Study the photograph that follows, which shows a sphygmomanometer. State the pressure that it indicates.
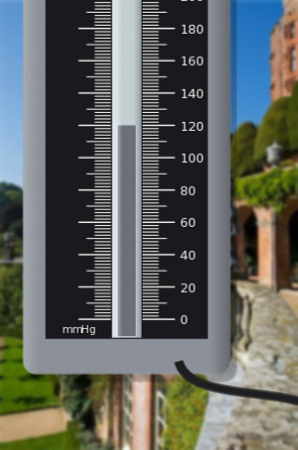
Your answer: 120 mmHg
